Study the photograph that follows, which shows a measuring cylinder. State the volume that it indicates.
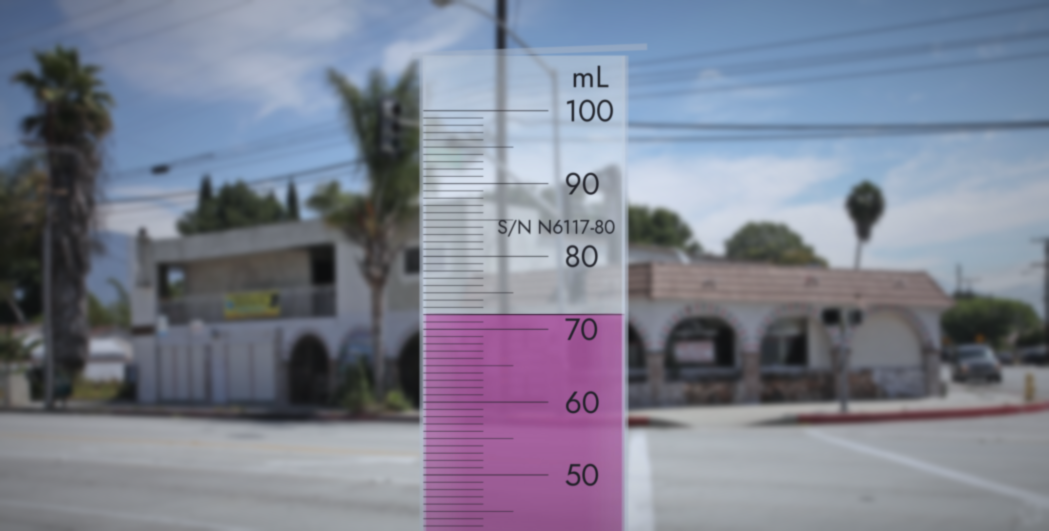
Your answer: 72 mL
